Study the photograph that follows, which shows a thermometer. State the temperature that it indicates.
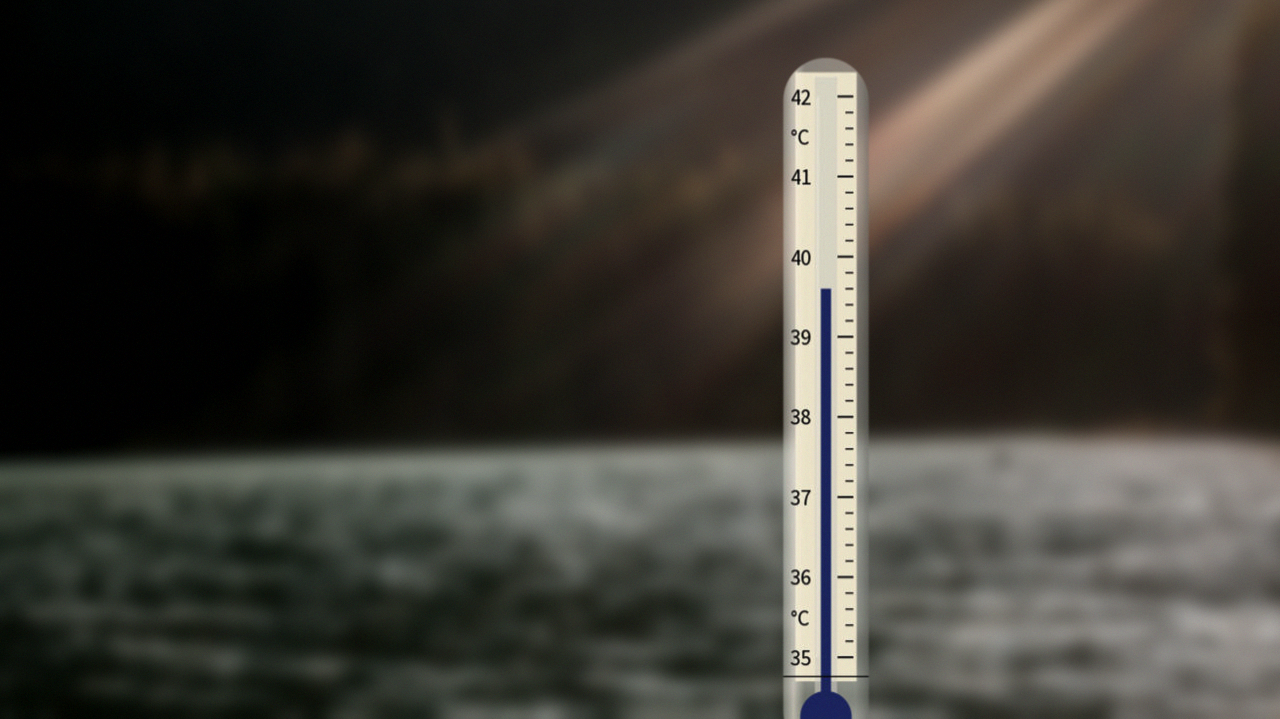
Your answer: 39.6 °C
